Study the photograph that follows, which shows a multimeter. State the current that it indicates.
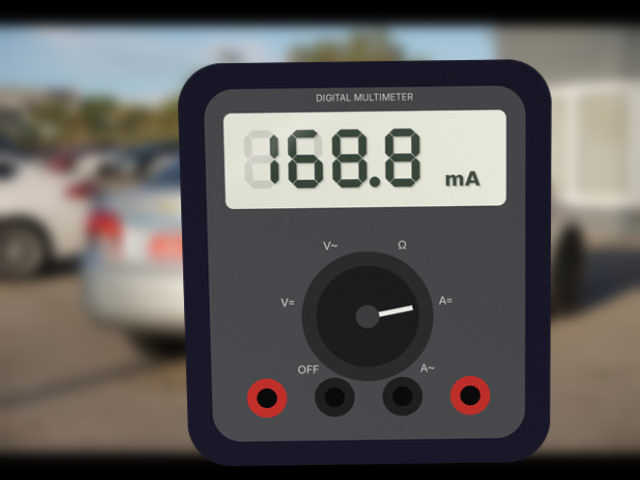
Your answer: 168.8 mA
